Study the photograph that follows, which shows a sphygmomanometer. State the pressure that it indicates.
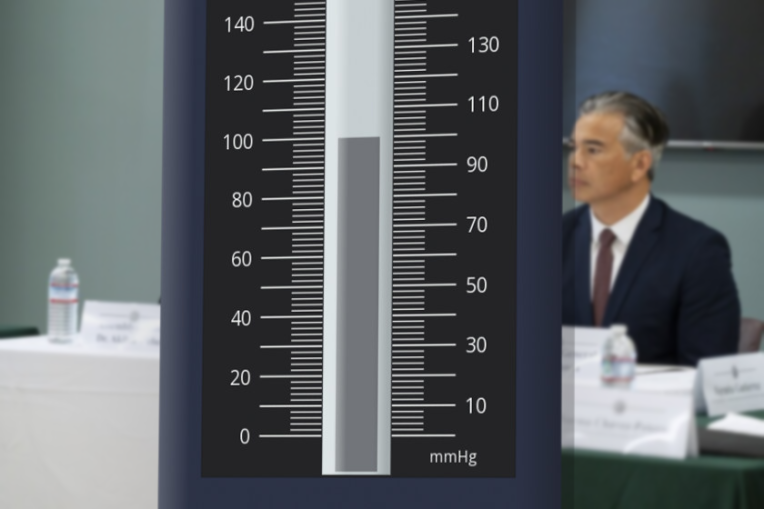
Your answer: 100 mmHg
